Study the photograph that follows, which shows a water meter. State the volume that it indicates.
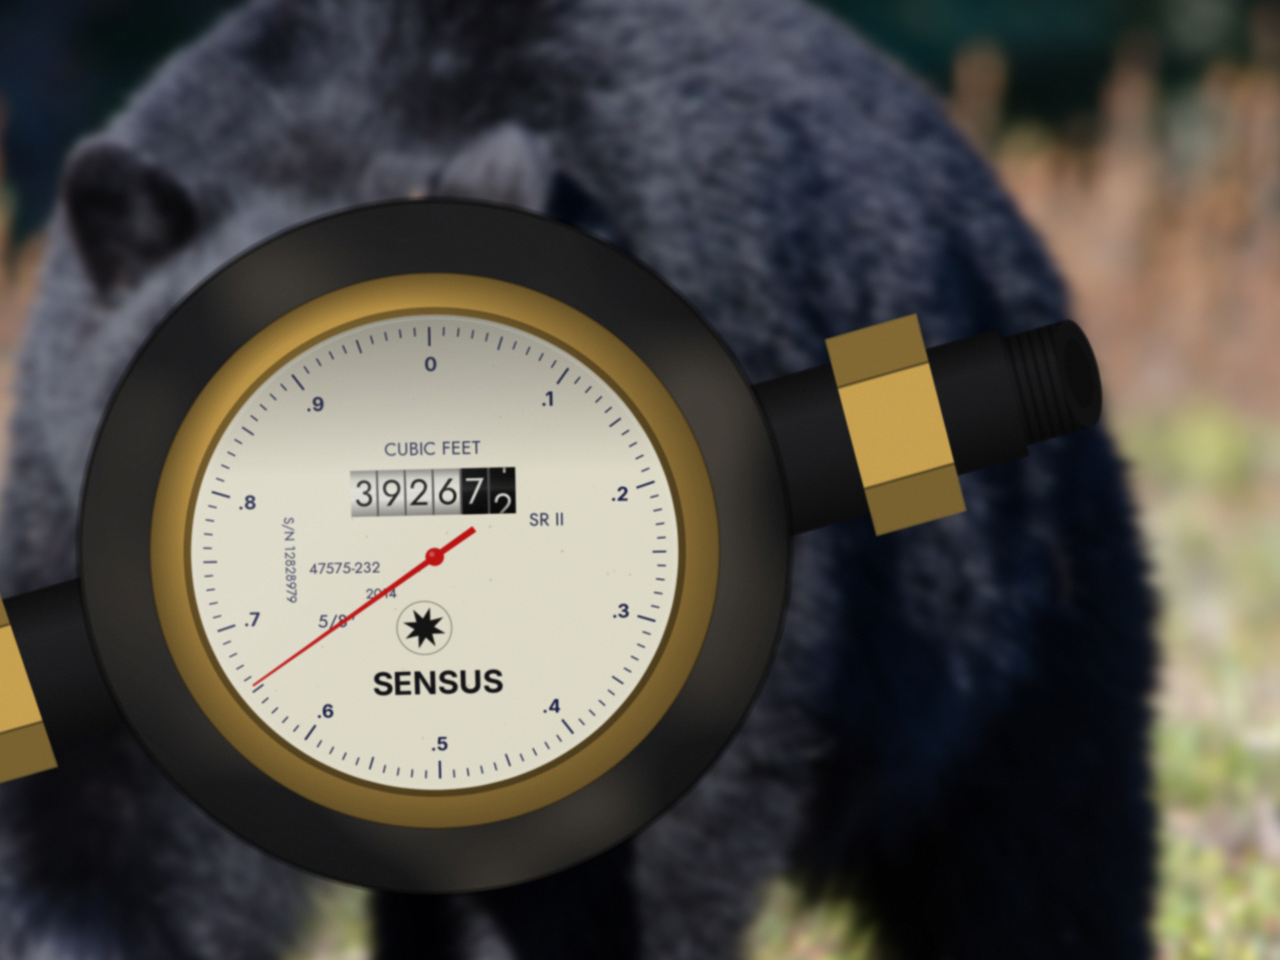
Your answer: 392671.65 ft³
